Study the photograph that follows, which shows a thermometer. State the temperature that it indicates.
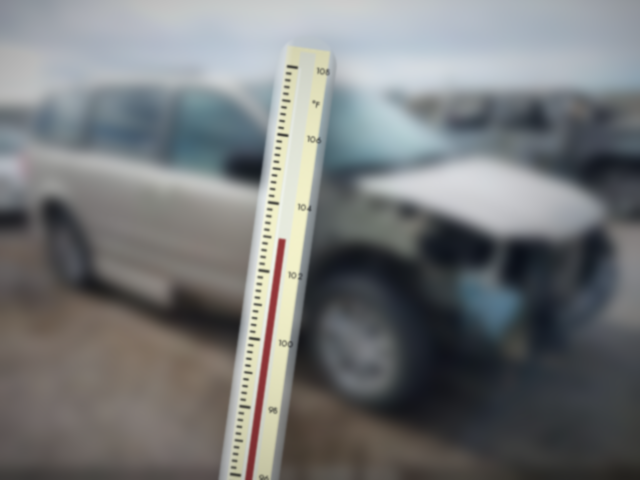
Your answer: 103 °F
